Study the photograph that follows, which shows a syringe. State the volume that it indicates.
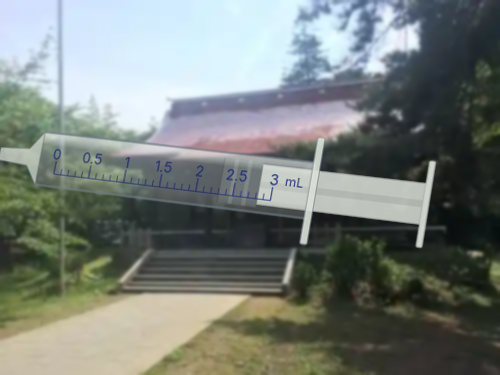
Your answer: 2.3 mL
